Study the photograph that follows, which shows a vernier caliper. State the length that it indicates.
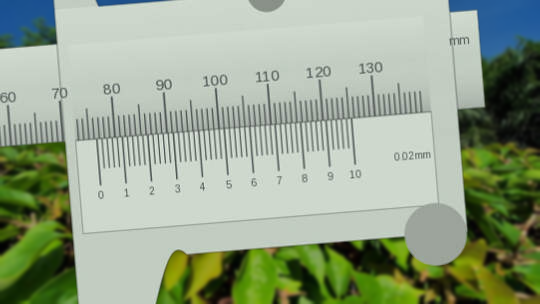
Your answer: 76.5 mm
